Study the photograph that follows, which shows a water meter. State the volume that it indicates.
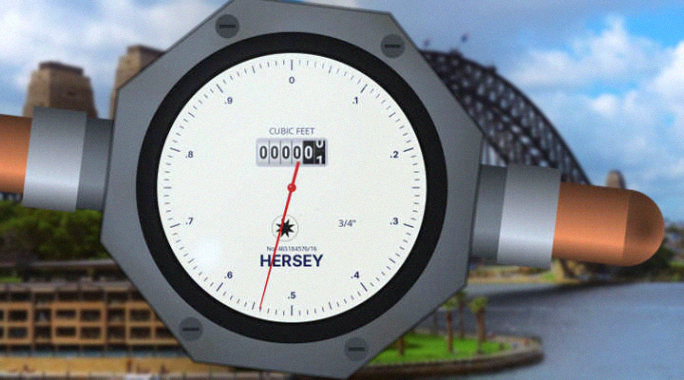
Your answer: 0.54 ft³
